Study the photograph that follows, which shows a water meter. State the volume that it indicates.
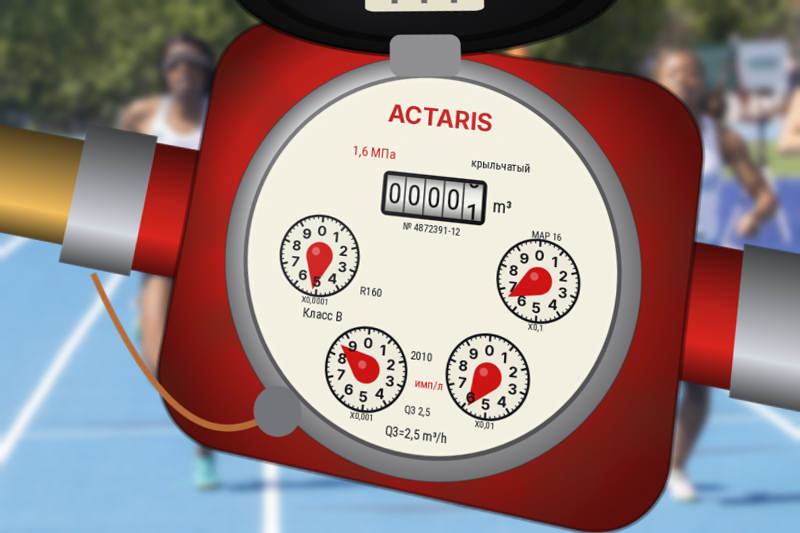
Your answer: 0.6585 m³
